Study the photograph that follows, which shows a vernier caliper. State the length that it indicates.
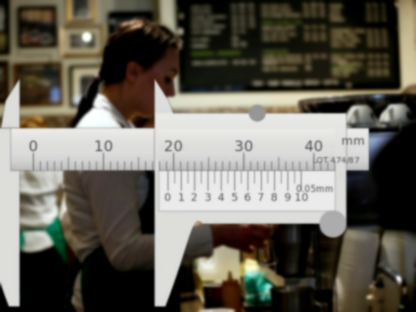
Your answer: 19.2 mm
